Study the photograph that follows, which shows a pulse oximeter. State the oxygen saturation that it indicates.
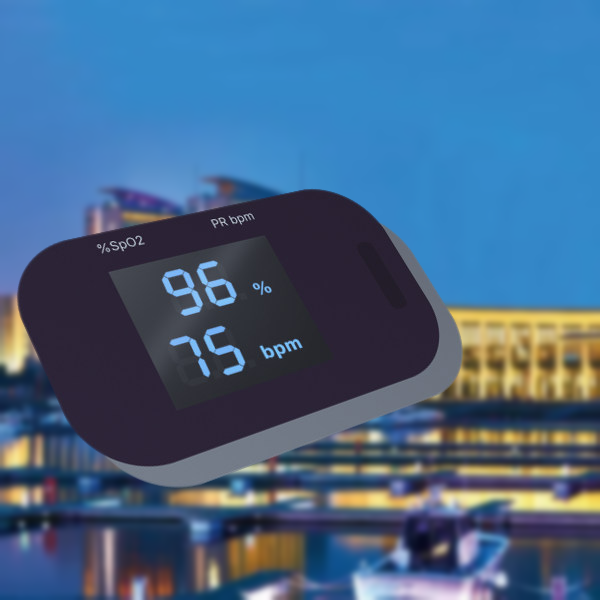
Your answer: 96 %
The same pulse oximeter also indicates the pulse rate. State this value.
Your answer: 75 bpm
